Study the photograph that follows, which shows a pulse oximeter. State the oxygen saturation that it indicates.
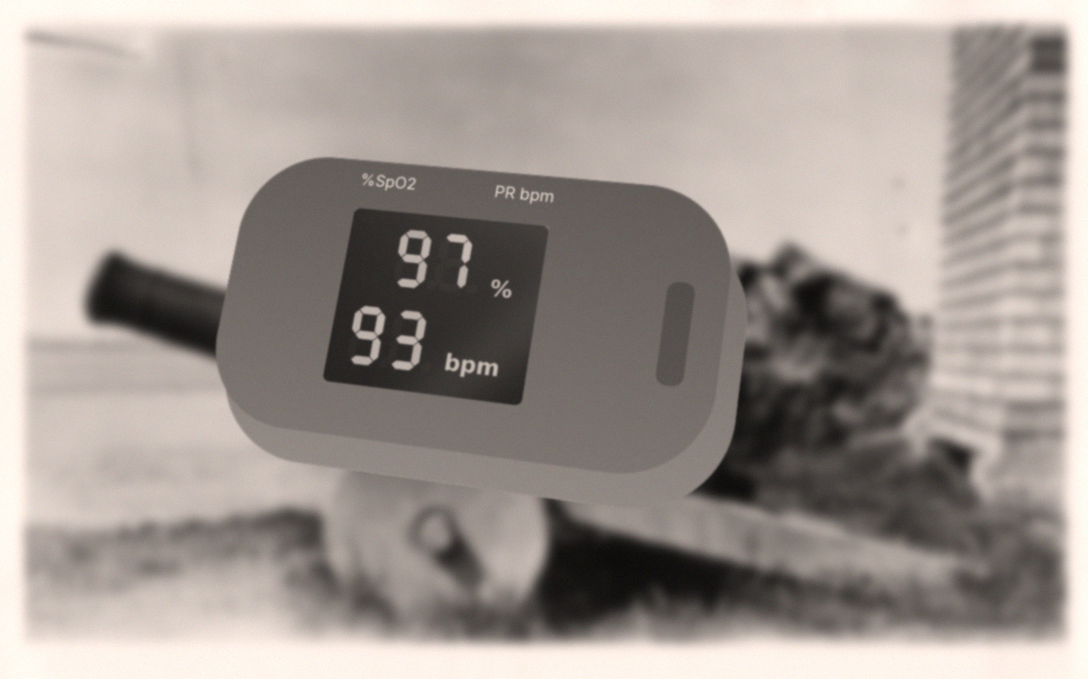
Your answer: 97 %
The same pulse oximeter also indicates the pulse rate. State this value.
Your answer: 93 bpm
